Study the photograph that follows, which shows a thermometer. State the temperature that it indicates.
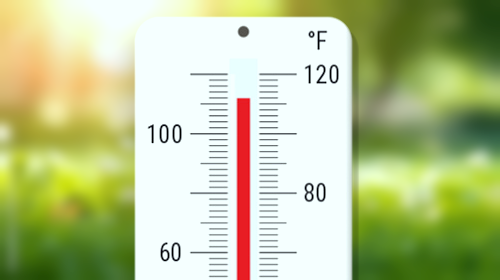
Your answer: 112 °F
